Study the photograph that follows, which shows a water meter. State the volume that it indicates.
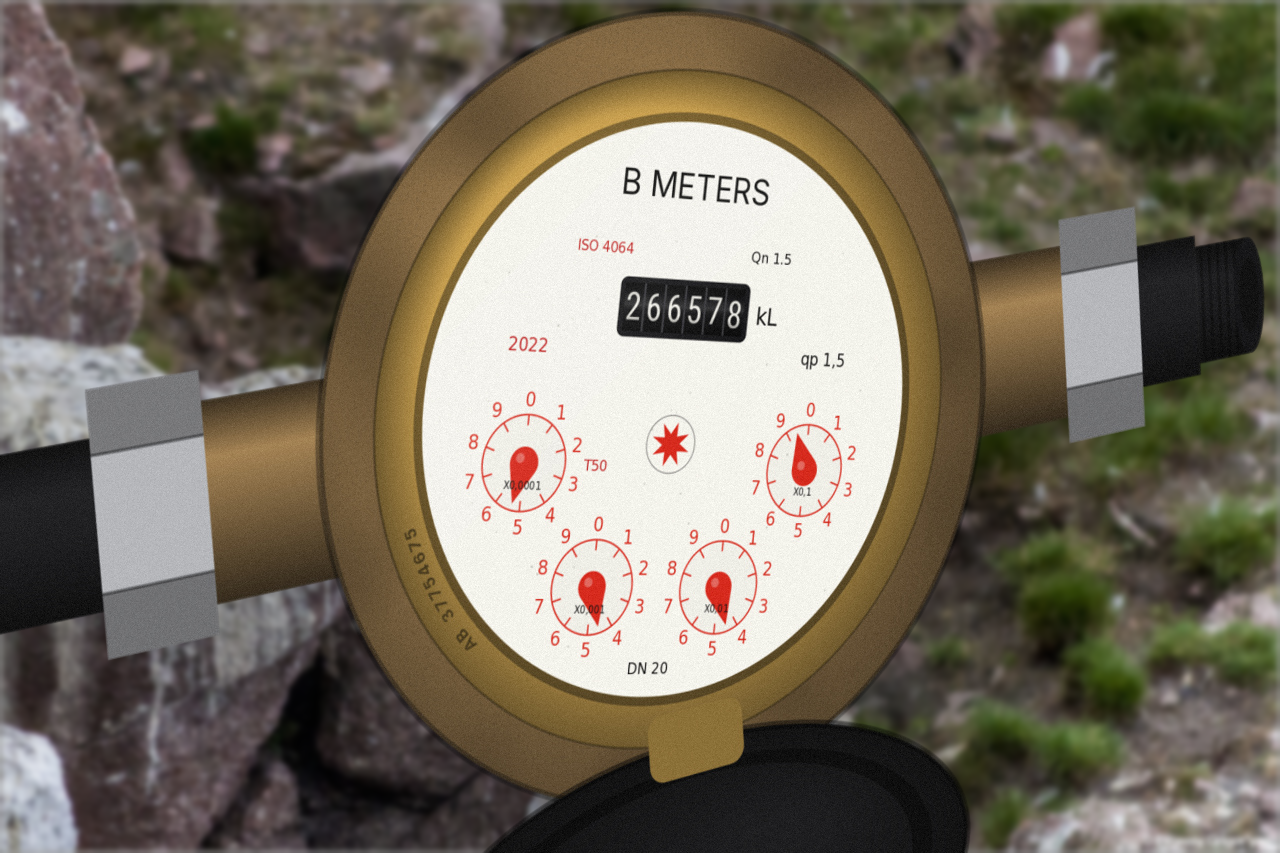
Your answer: 266577.9445 kL
